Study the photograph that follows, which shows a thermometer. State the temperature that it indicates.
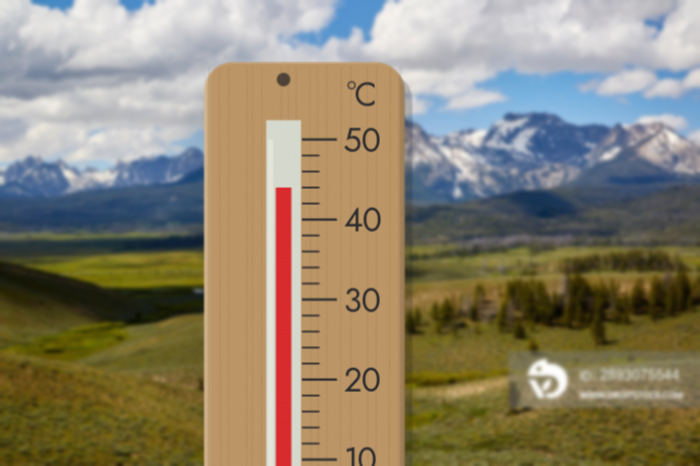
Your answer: 44 °C
